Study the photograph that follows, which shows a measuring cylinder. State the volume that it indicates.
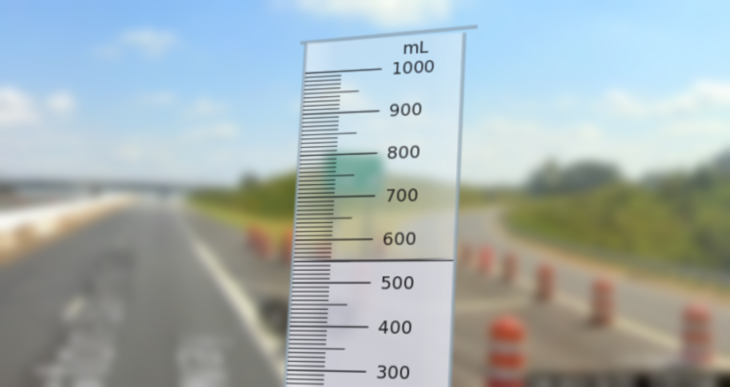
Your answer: 550 mL
